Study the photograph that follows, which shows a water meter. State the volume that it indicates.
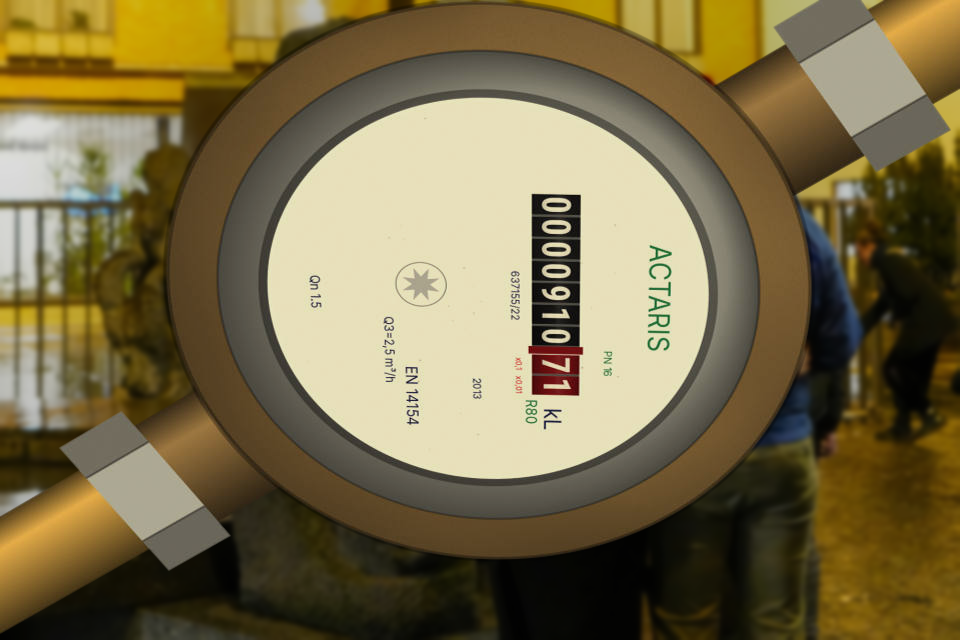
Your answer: 910.71 kL
